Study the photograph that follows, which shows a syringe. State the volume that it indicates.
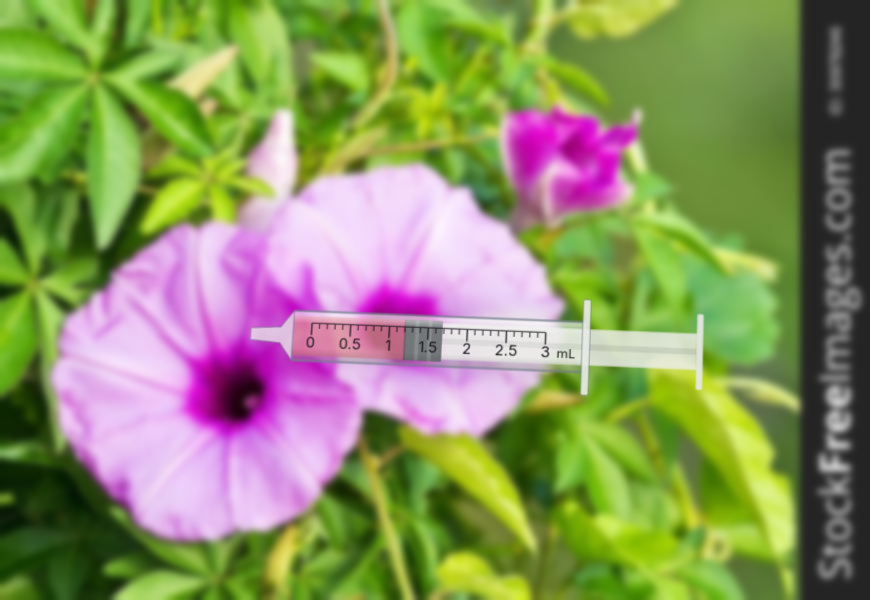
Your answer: 1.2 mL
